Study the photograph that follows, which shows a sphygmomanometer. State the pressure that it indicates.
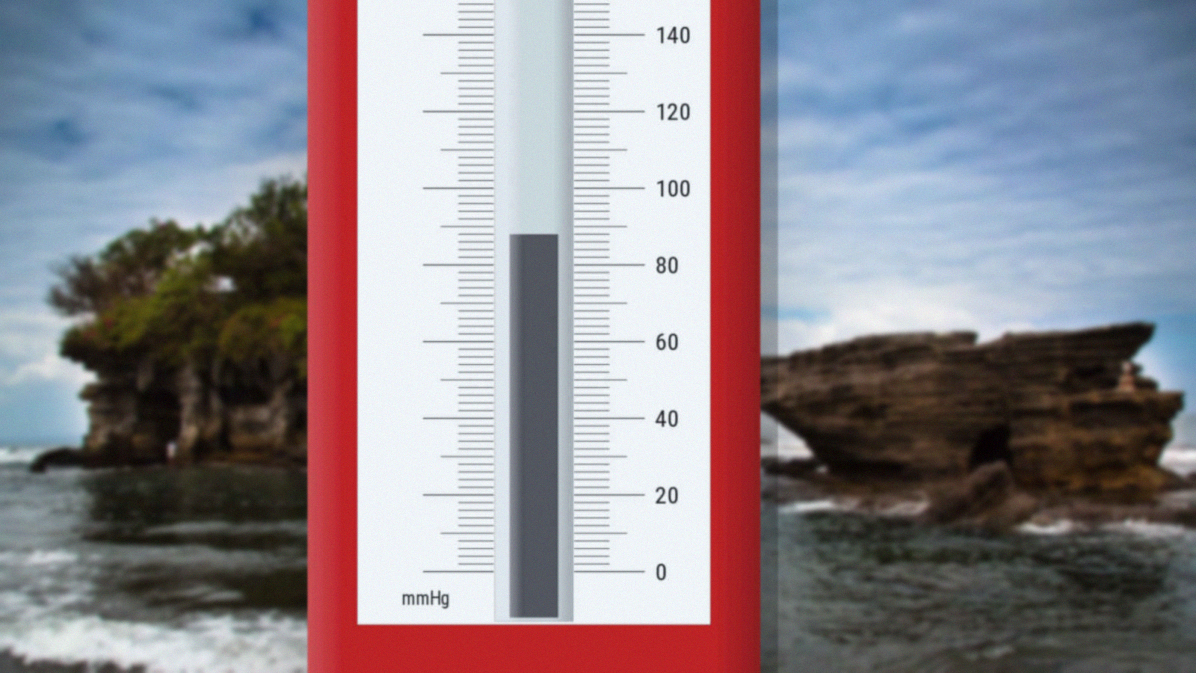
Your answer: 88 mmHg
